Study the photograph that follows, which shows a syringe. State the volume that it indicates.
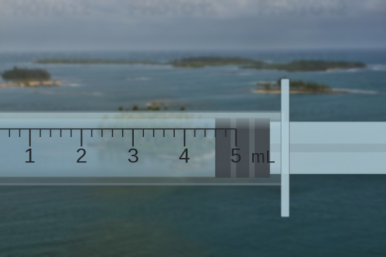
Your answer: 4.6 mL
